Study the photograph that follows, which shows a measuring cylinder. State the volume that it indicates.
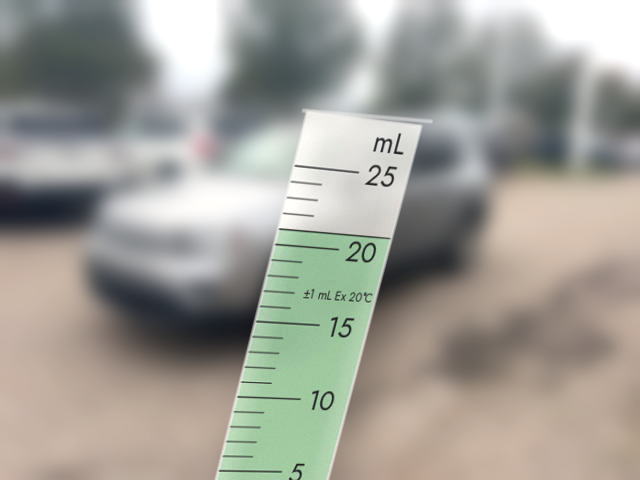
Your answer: 21 mL
